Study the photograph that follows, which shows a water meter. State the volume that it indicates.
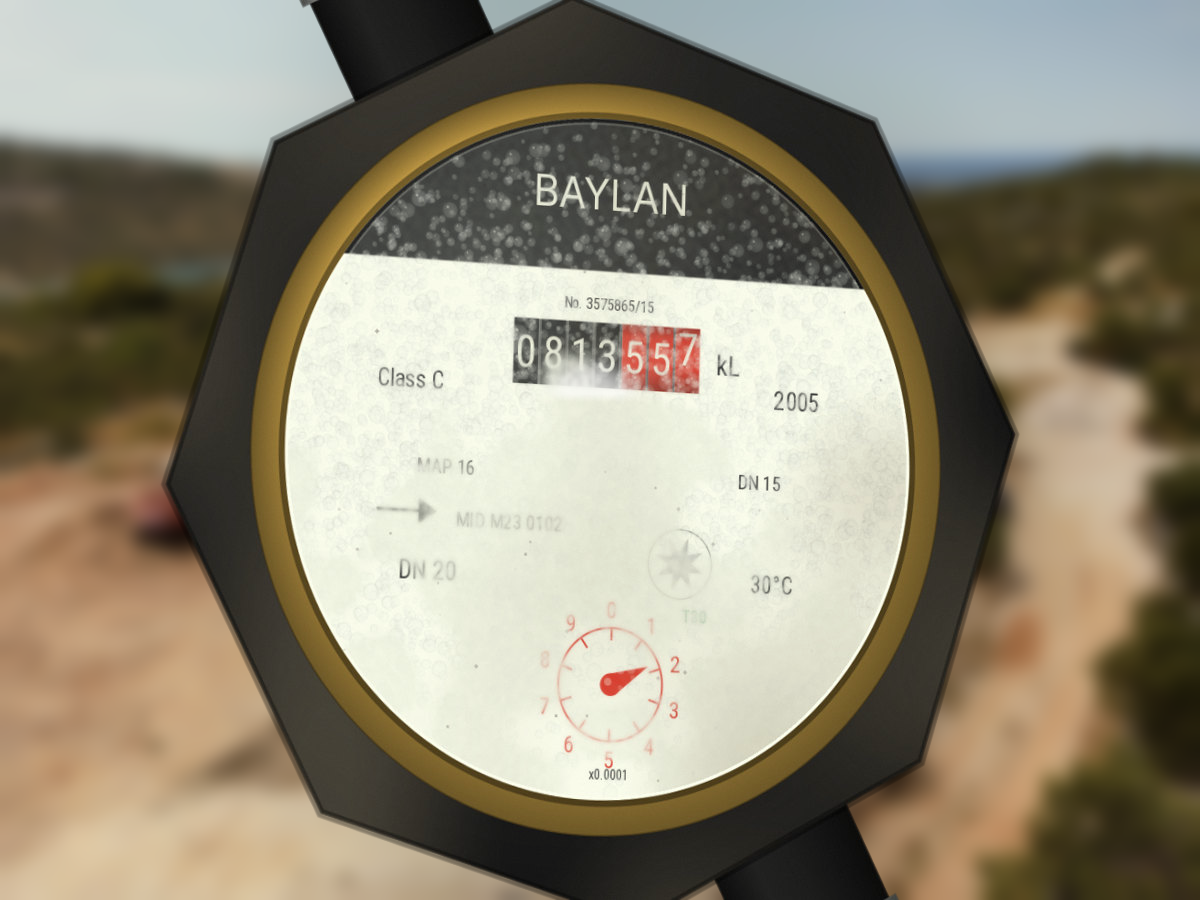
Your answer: 813.5571 kL
